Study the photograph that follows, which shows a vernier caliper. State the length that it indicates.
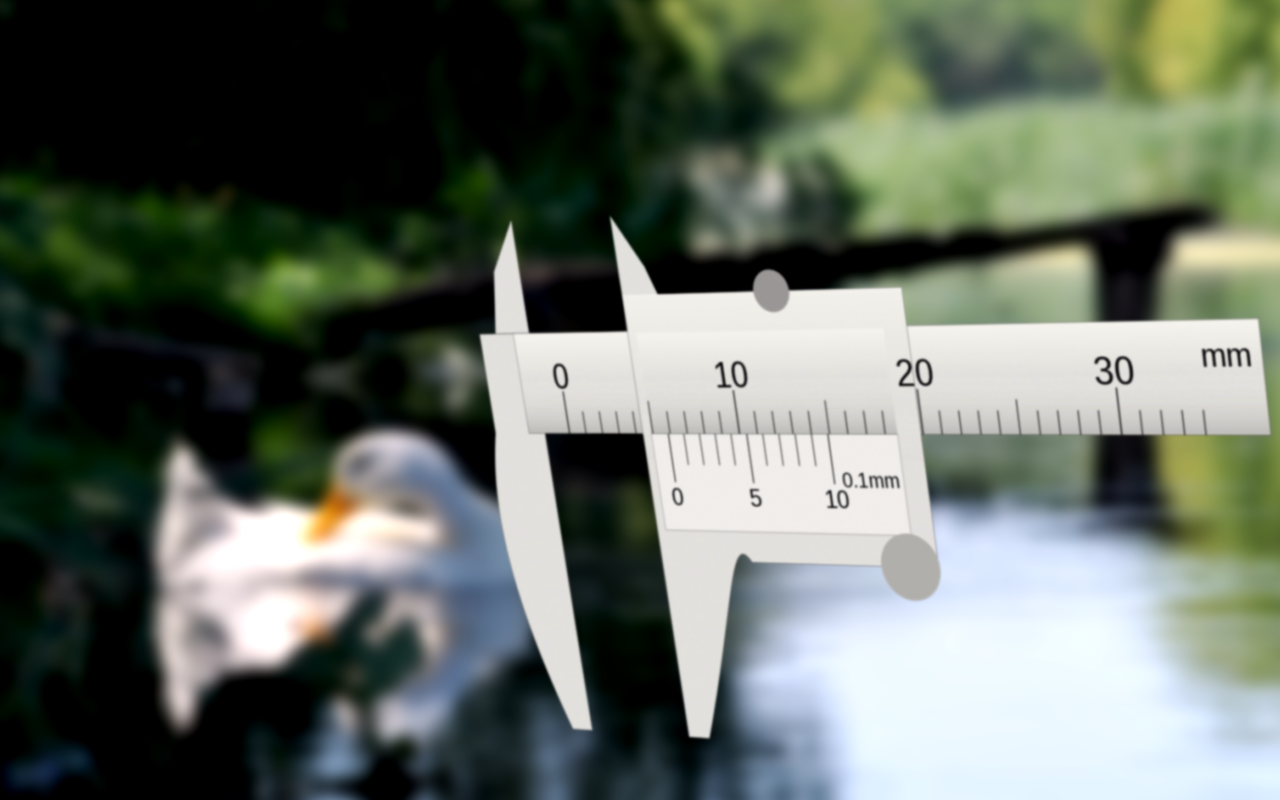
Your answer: 5.9 mm
